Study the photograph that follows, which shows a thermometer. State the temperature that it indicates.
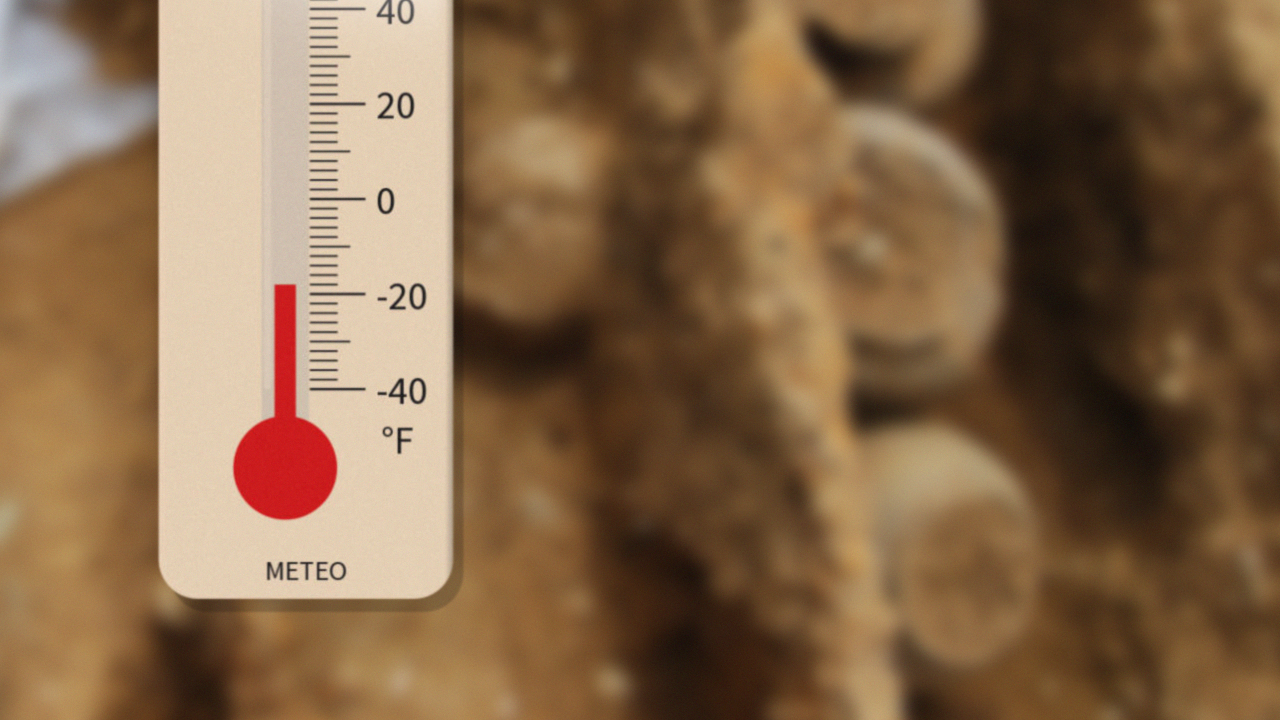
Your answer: -18 °F
